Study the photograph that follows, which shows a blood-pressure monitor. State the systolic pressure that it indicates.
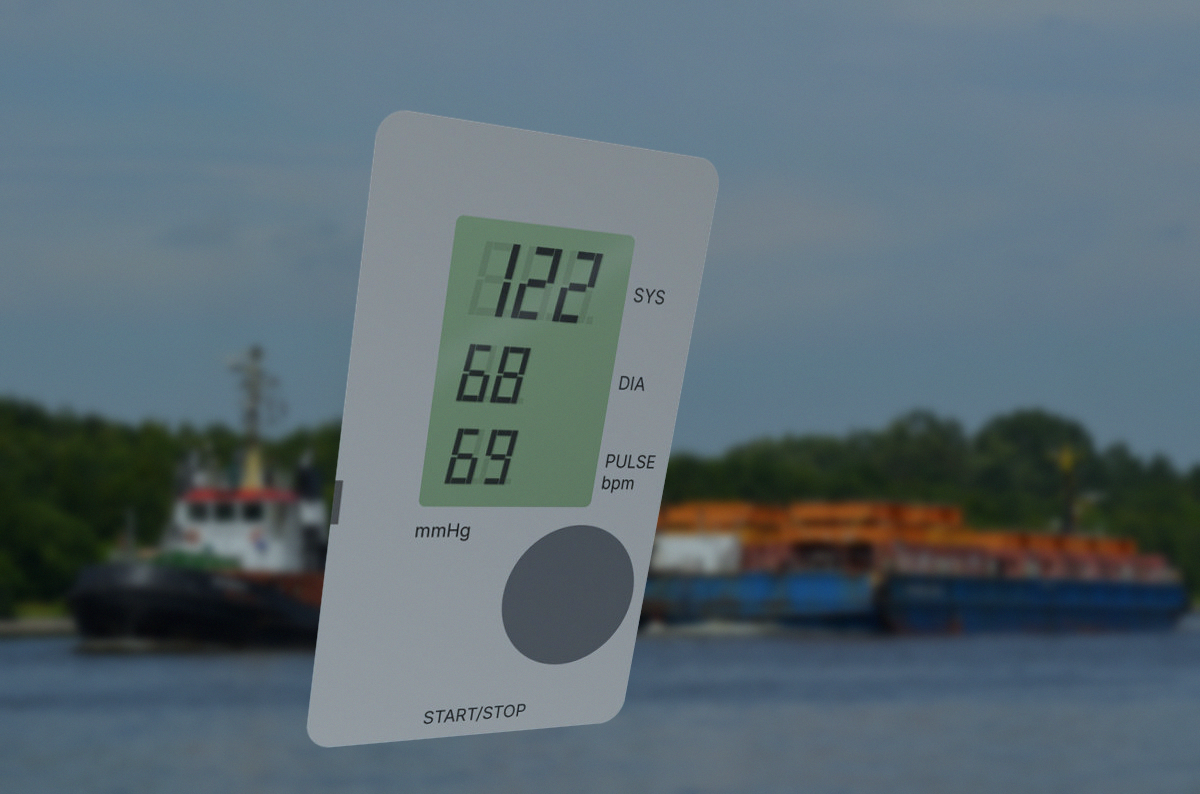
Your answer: 122 mmHg
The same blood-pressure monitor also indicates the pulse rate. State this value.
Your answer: 69 bpm
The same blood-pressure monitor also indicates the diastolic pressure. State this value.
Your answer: 68 mmHg
